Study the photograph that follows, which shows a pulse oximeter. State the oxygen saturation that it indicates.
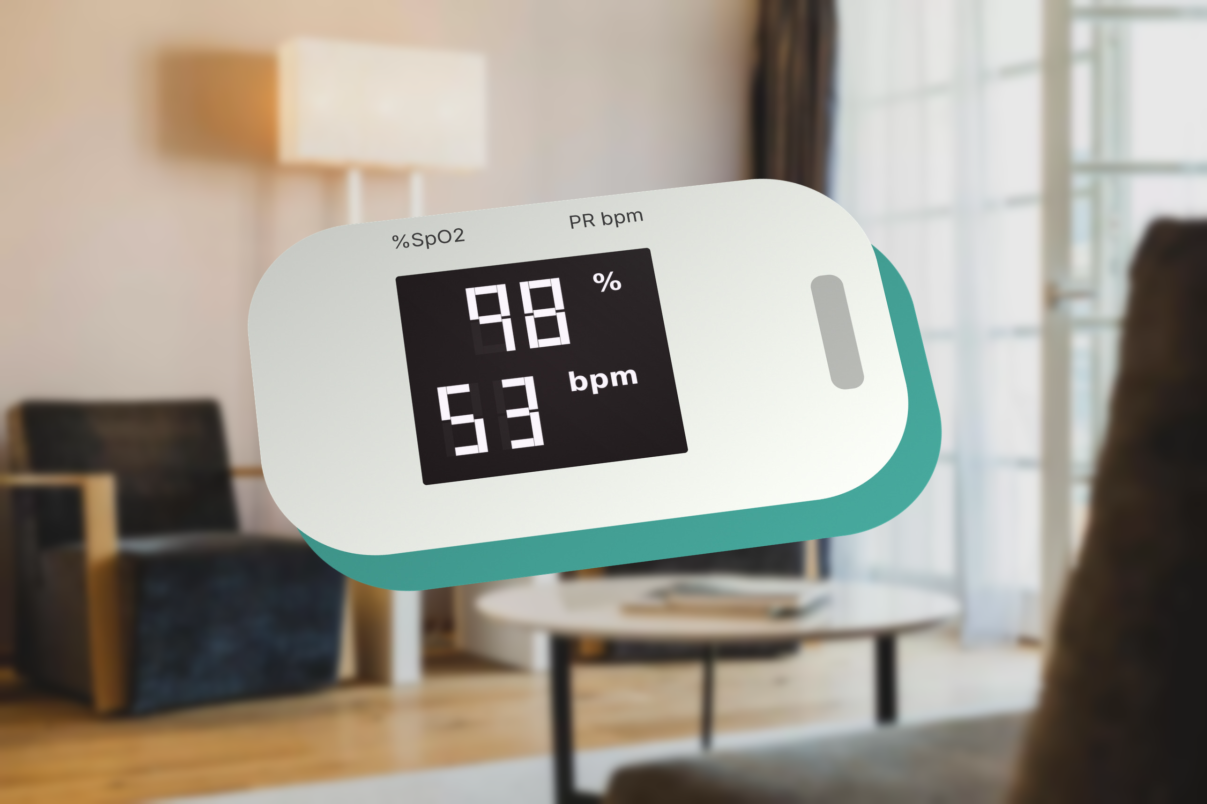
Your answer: 98 %
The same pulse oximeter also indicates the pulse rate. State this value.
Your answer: 53 bpm
